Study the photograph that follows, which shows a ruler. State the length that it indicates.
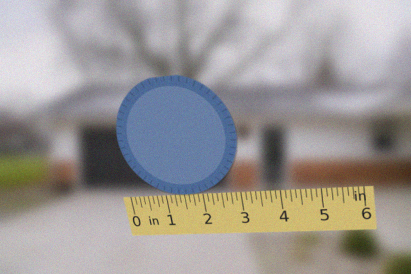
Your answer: 3.125 in
